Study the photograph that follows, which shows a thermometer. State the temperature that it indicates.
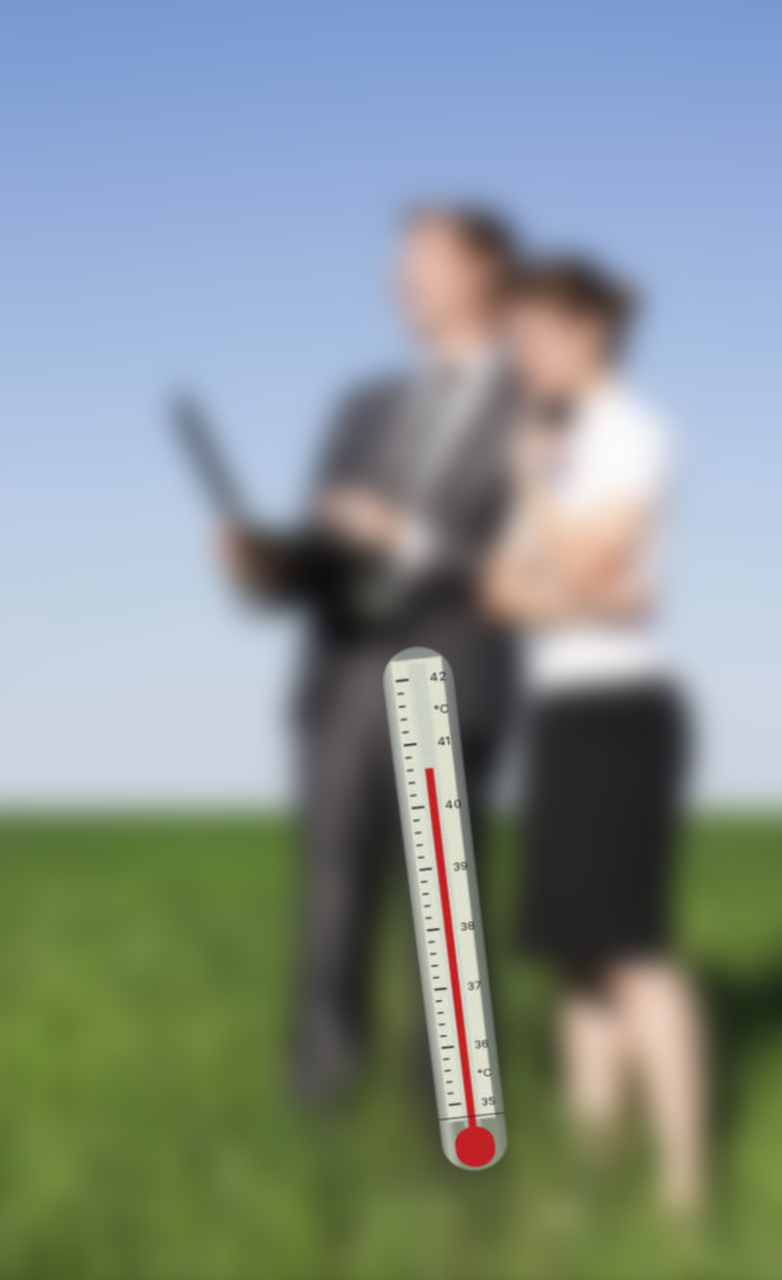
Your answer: 40.6 °C
